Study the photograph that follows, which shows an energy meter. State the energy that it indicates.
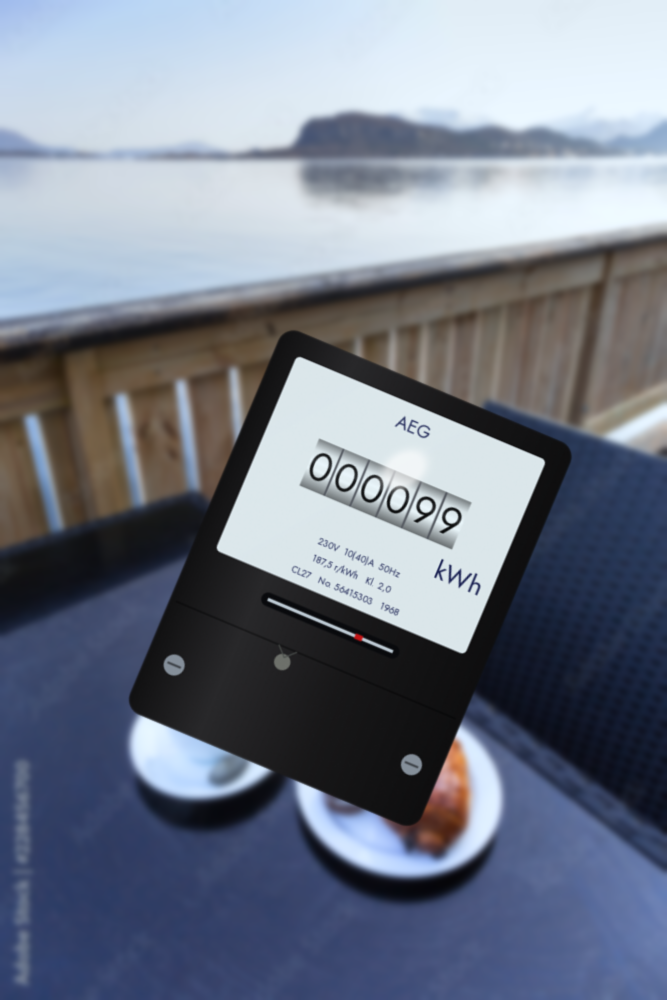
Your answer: 99 kWh
